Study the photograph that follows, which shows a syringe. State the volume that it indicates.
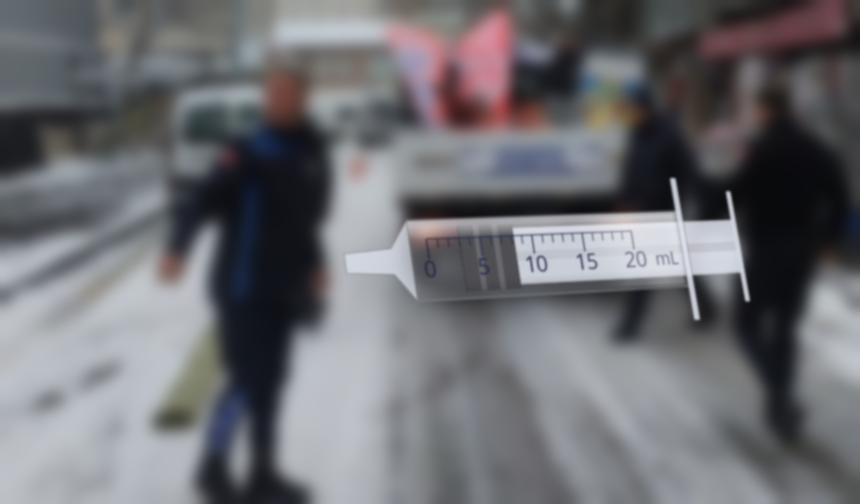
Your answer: 3 mL
